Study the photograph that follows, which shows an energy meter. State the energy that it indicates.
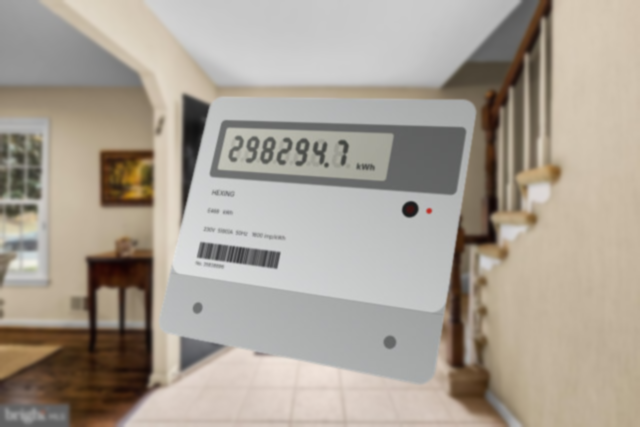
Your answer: 298294.7 kWh
